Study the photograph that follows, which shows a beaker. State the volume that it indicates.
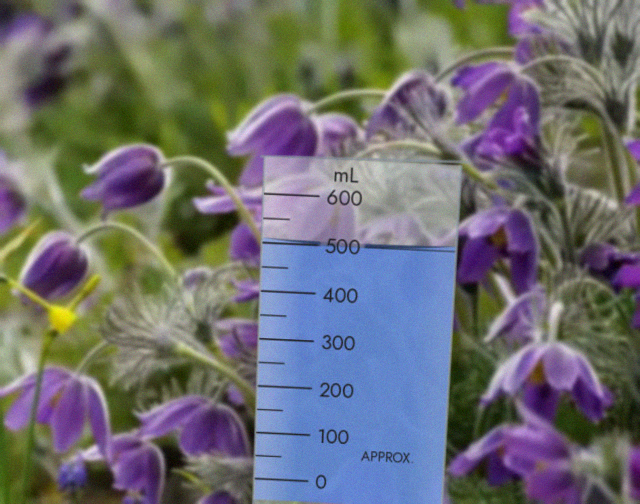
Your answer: 500 mL
